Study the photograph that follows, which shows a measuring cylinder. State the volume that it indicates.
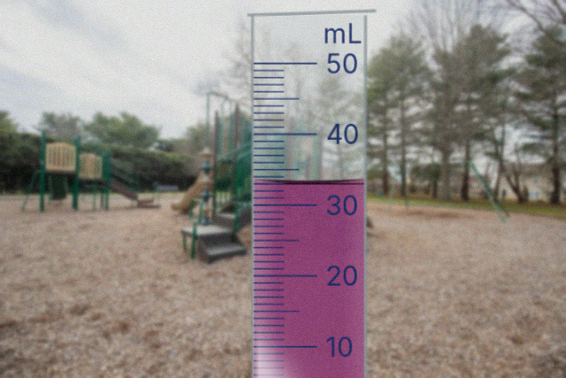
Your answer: 33 mL
